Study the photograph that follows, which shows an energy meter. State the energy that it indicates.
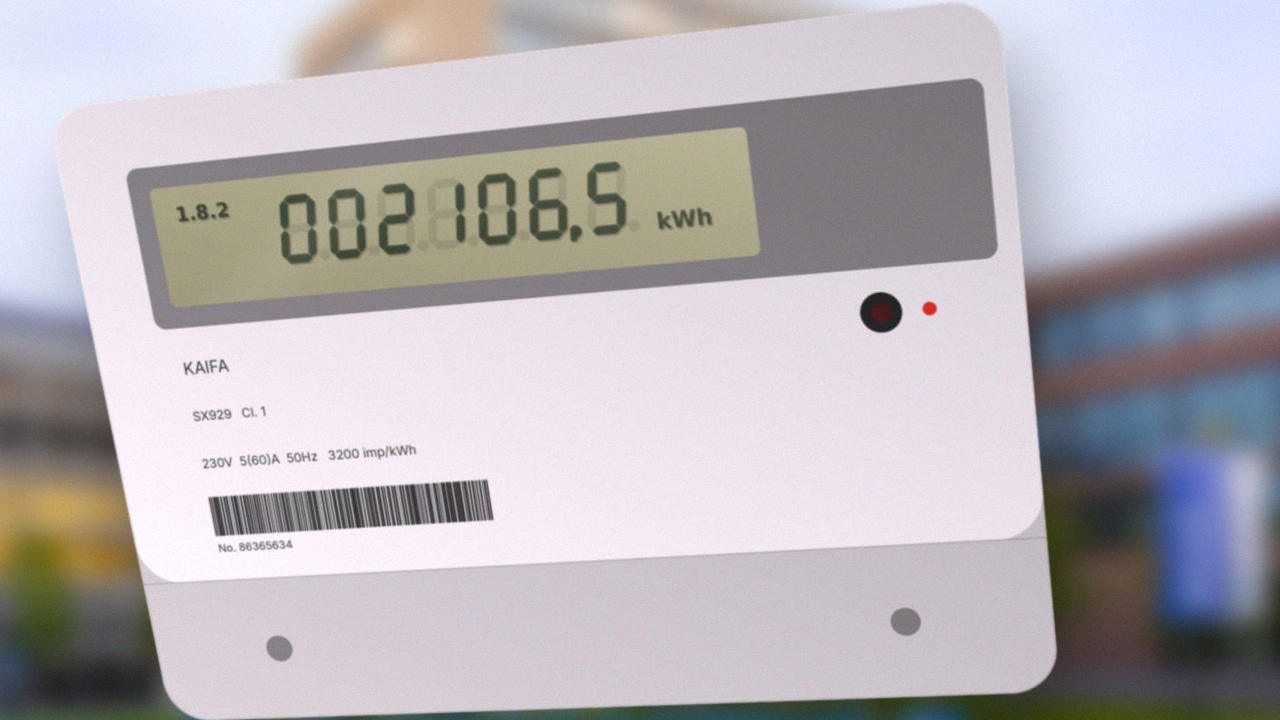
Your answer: 2106.5 kWh
